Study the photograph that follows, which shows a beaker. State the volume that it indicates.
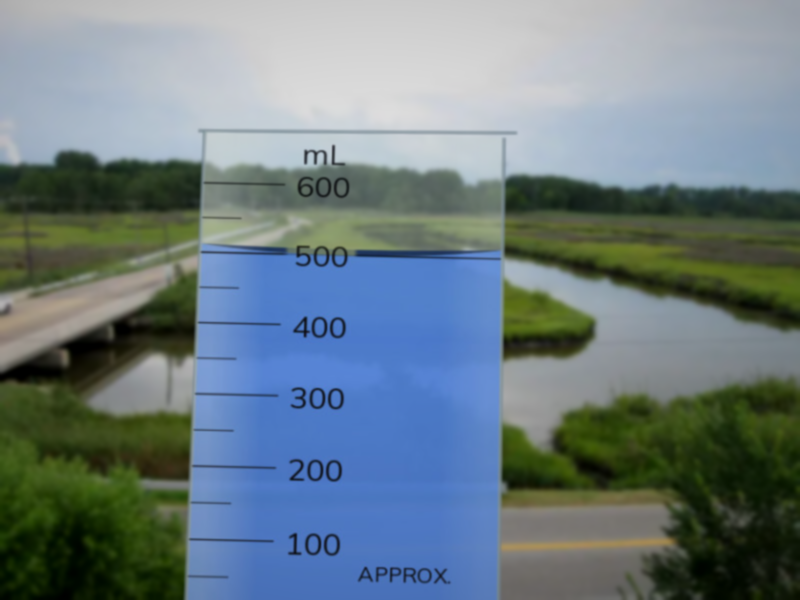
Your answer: 500 mL
